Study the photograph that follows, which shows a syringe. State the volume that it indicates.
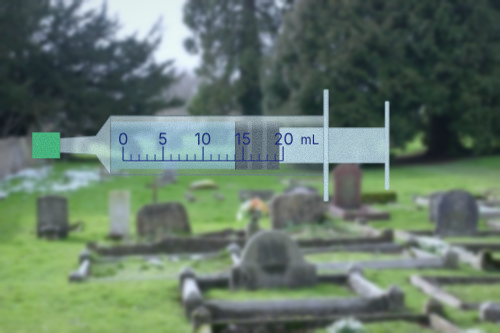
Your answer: 14 mL
